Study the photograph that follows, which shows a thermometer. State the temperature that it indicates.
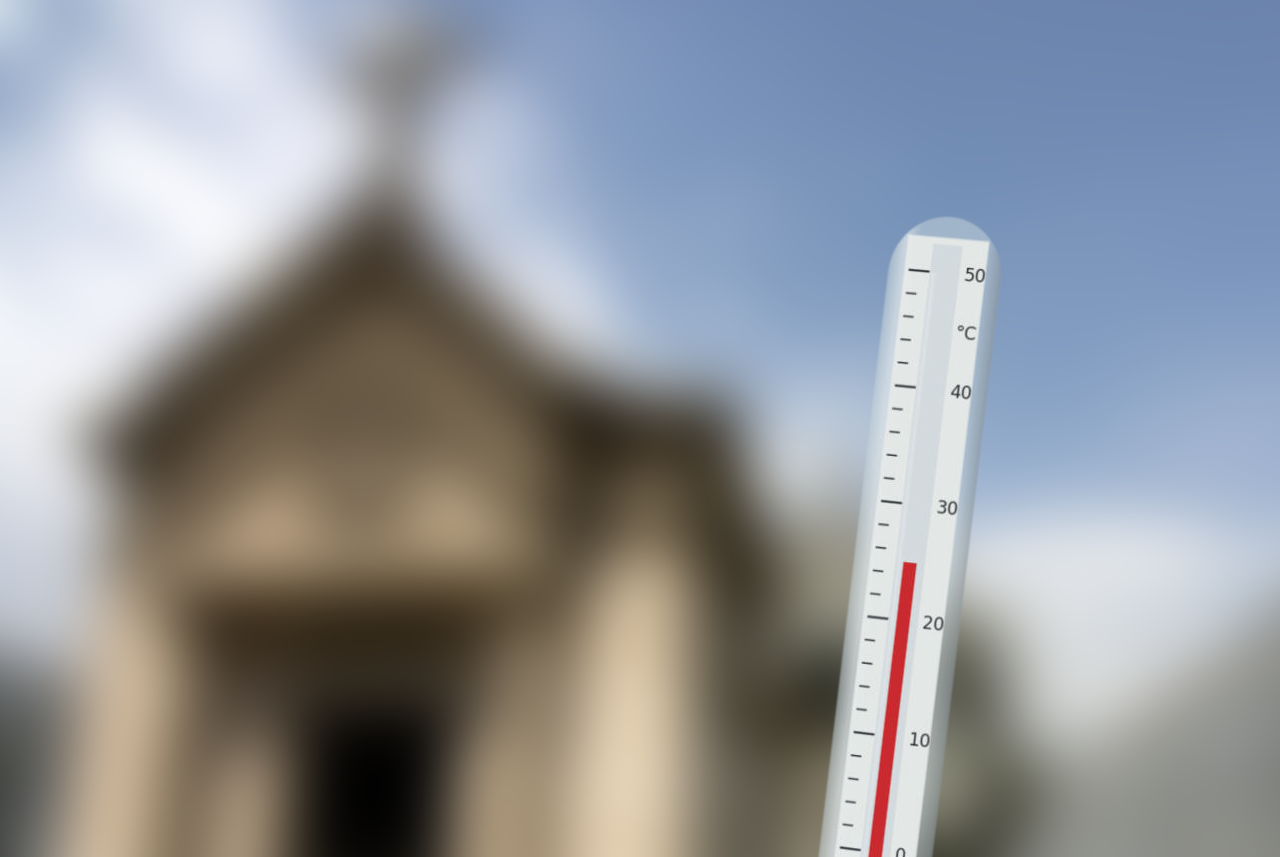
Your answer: 25 °C
